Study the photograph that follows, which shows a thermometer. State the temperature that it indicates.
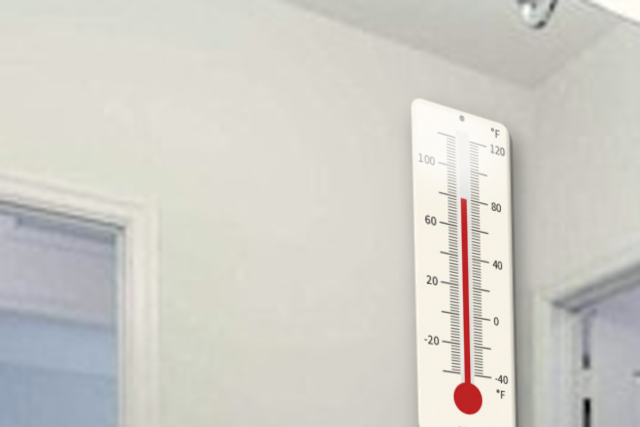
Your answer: 80 °F
